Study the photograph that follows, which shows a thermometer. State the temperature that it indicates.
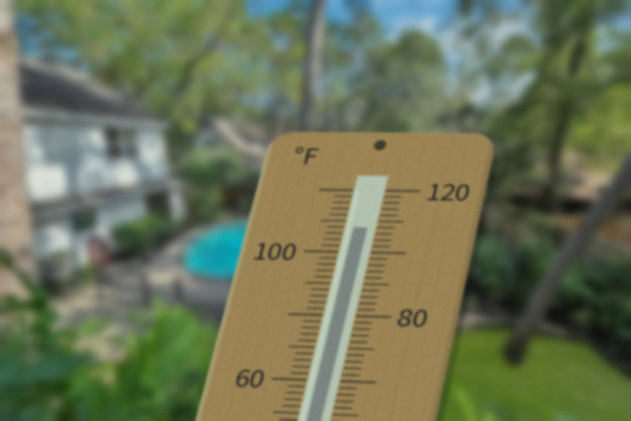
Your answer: 108 °F
